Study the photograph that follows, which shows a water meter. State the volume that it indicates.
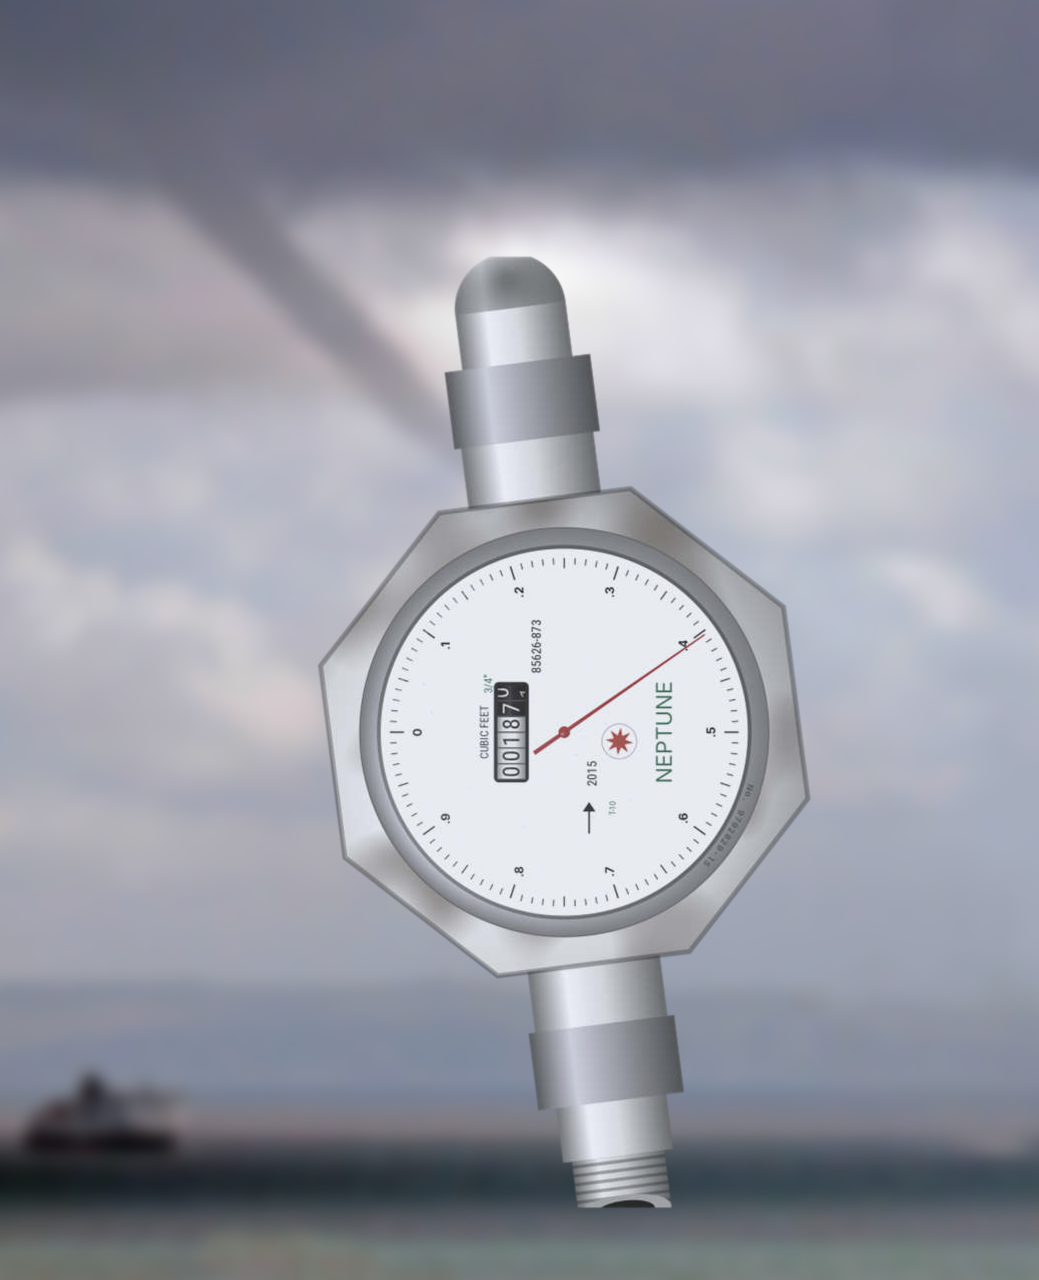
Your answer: 1870.40 ft³
